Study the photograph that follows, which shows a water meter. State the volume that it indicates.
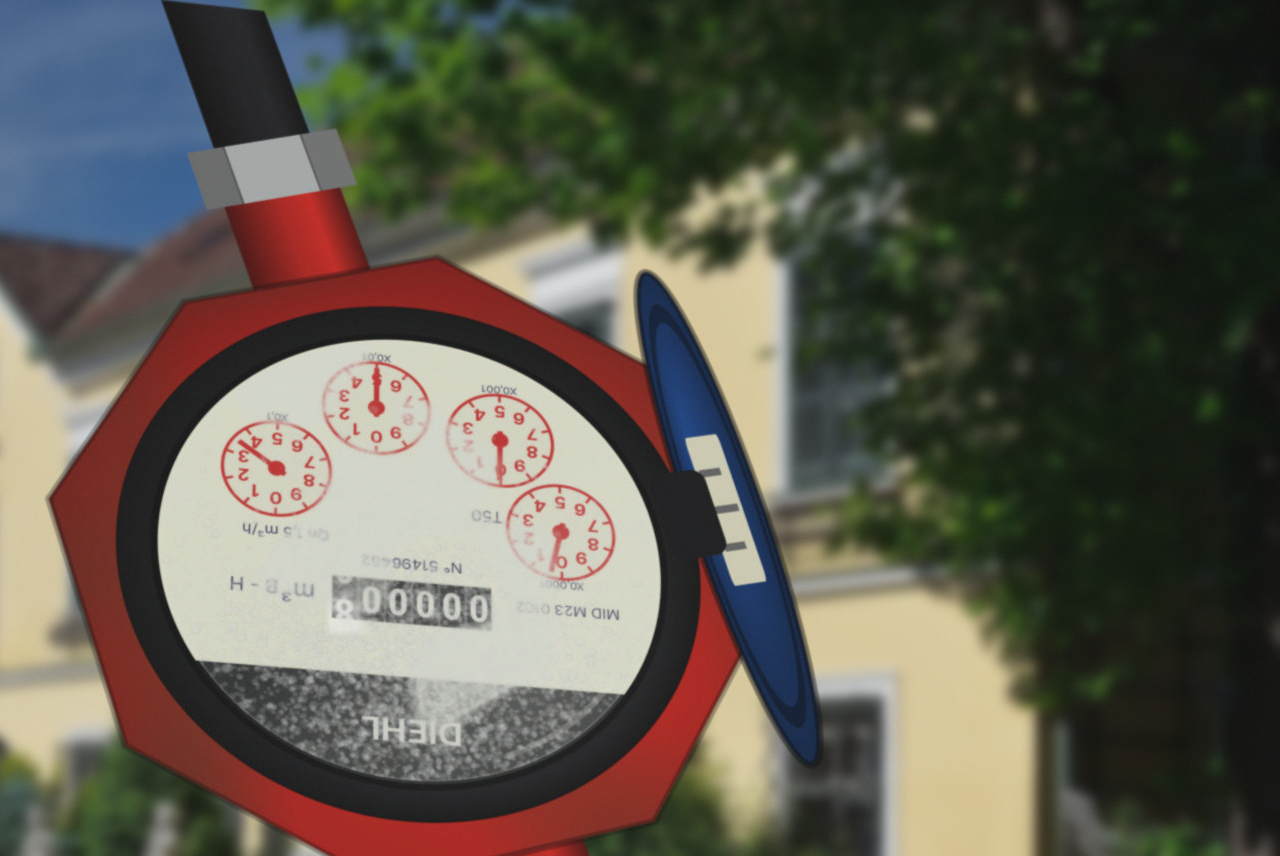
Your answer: 8.3500 m³
